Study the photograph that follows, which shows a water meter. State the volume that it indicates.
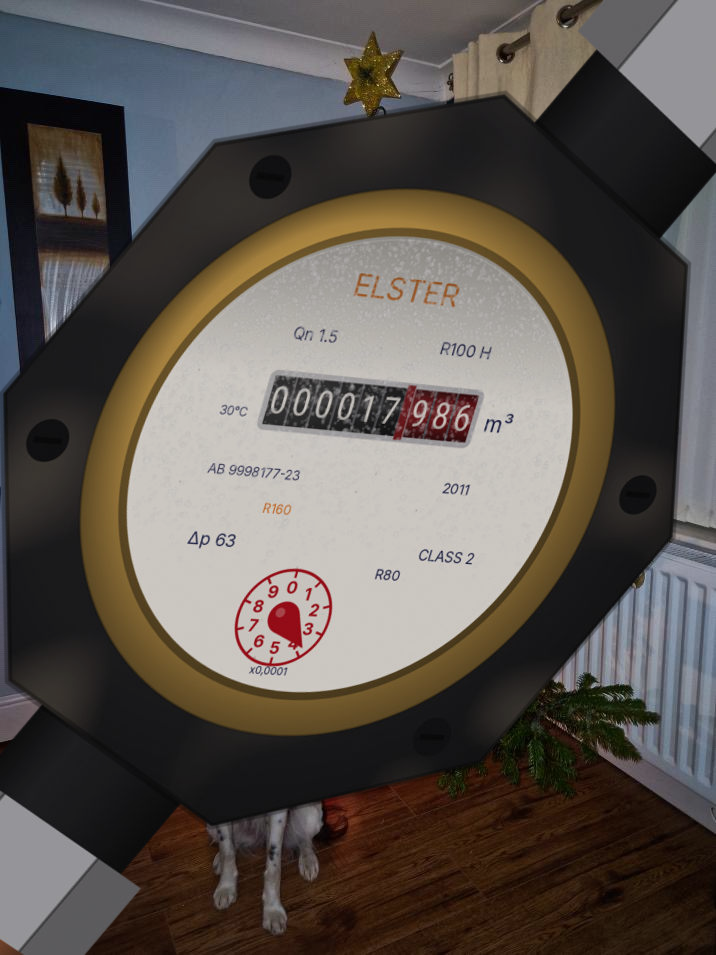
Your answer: 17.9863 m³
